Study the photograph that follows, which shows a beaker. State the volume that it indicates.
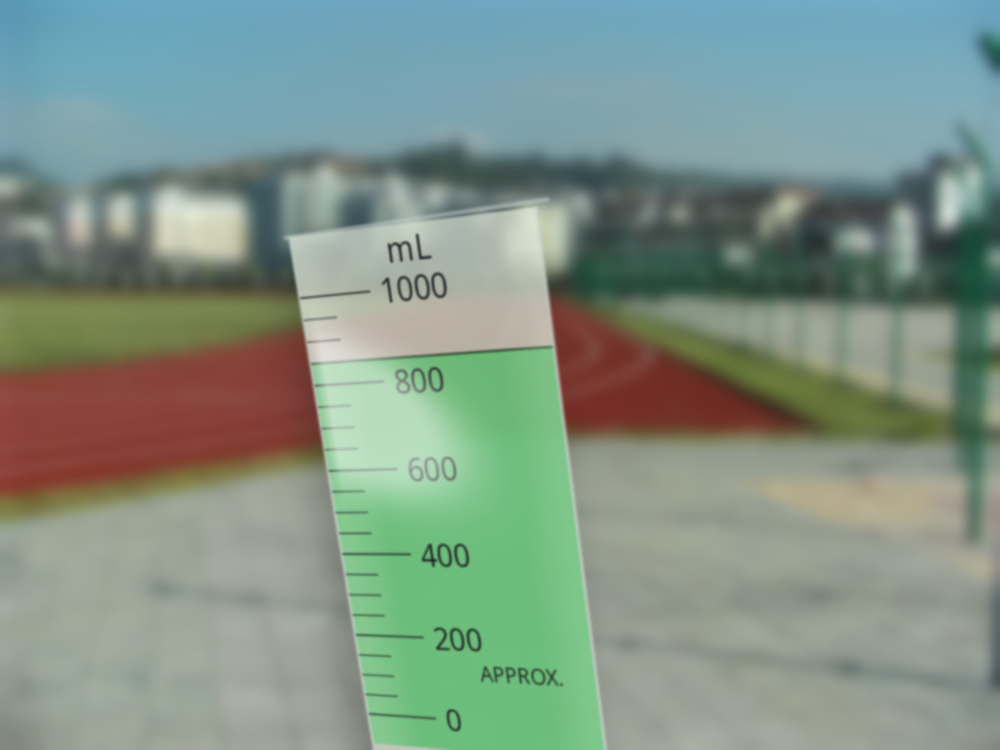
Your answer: 850 mL
